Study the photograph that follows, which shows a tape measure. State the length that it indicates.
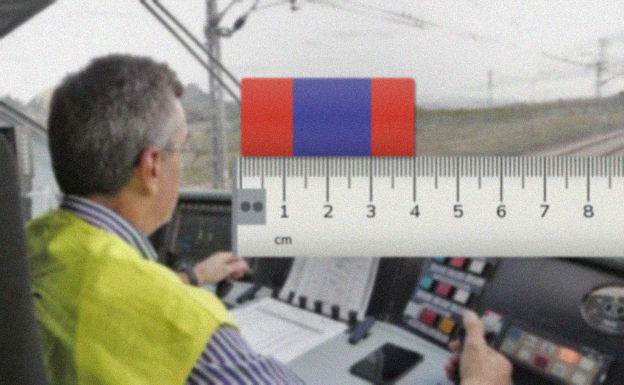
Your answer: 4 cm
